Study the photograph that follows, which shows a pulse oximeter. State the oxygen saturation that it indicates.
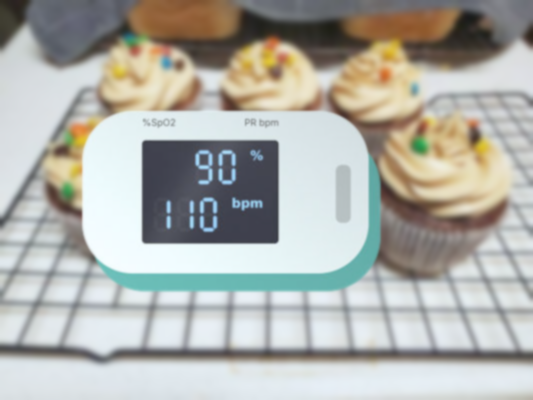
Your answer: 90 %
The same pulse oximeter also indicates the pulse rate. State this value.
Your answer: 110 bpm
